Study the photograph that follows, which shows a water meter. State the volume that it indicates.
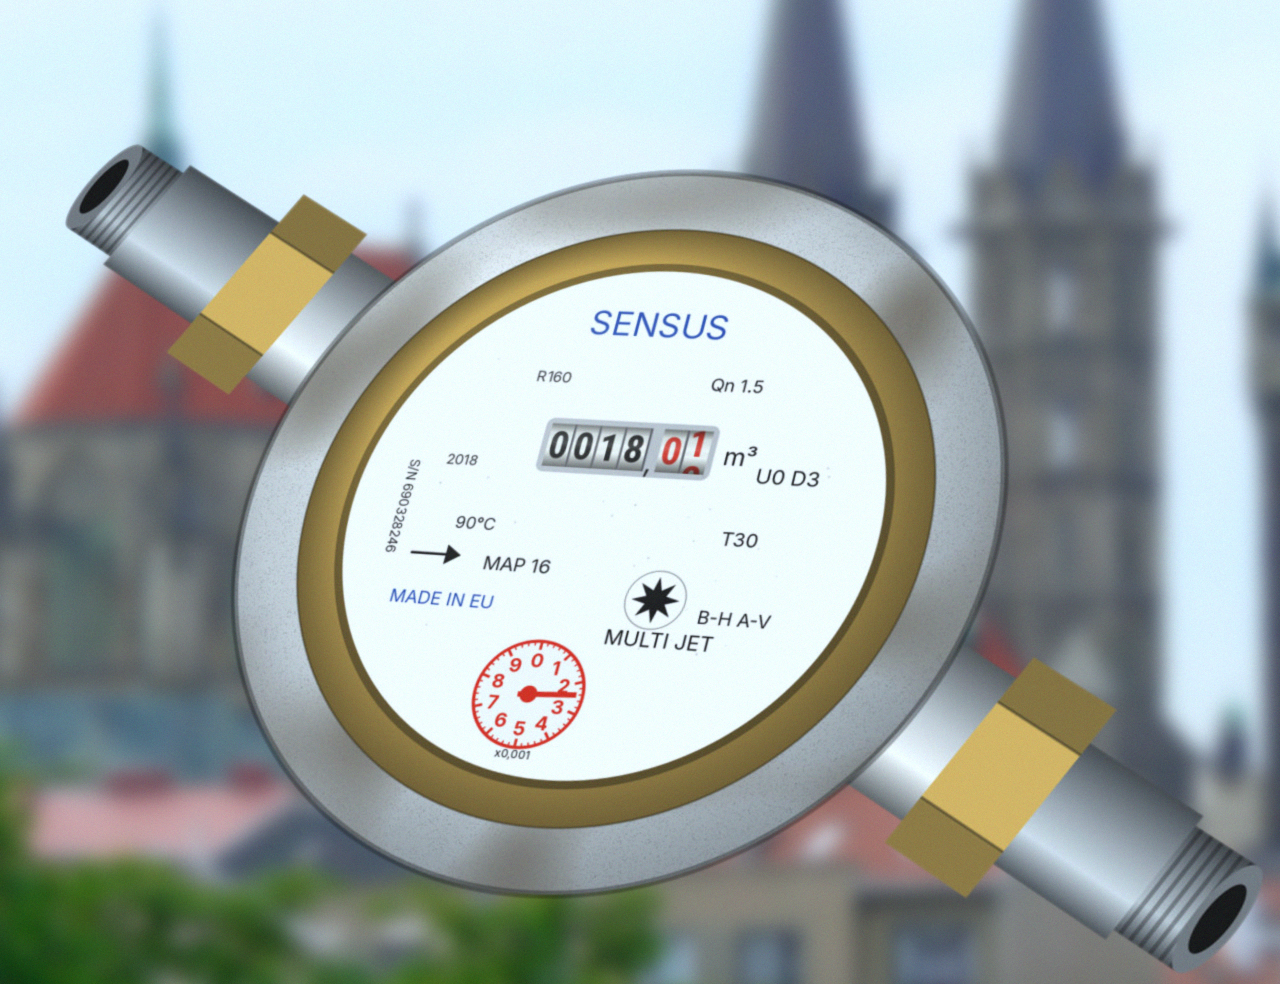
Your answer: 18.012 m³
